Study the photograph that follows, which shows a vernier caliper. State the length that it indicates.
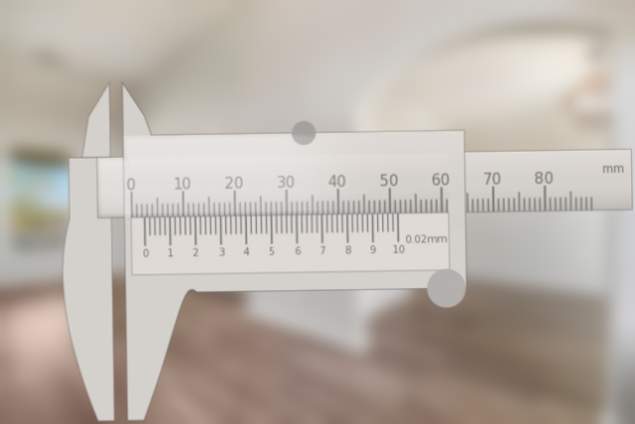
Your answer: 2.5 mm
